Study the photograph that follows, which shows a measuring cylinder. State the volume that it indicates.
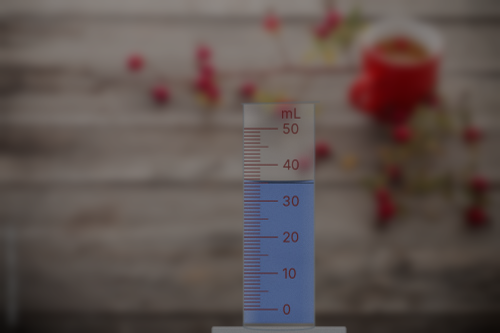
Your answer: 35 mL
